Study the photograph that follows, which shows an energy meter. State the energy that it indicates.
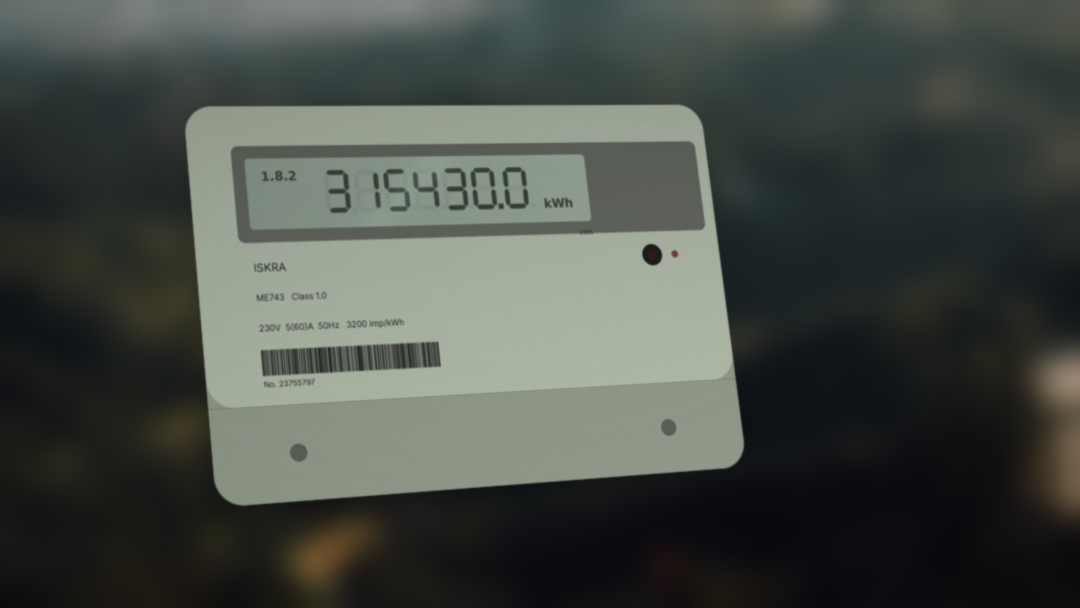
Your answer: 315430.0 kWh
